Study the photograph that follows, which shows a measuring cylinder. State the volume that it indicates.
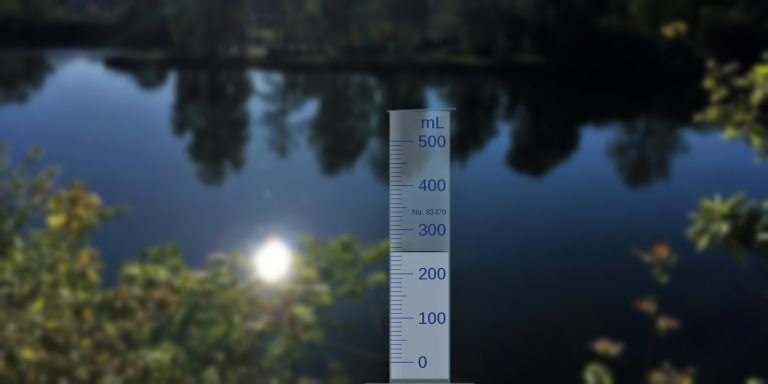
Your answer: 250 mL
